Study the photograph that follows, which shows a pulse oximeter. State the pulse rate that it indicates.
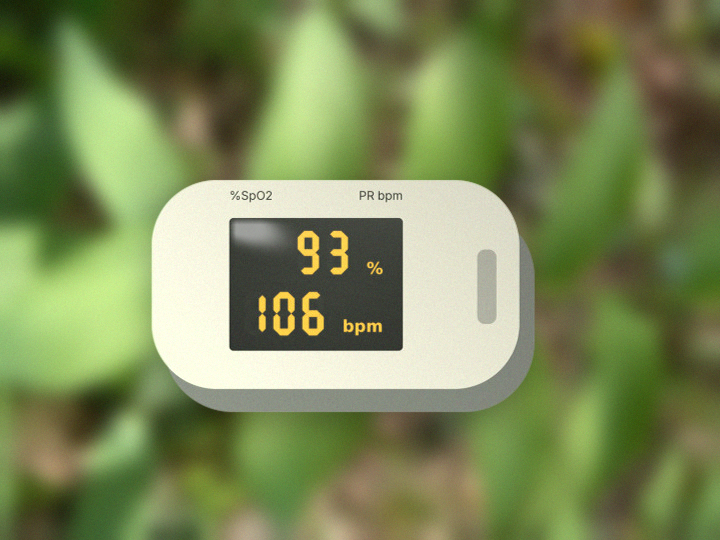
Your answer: 106 bpm
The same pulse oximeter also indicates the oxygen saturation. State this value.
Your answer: 93 %
